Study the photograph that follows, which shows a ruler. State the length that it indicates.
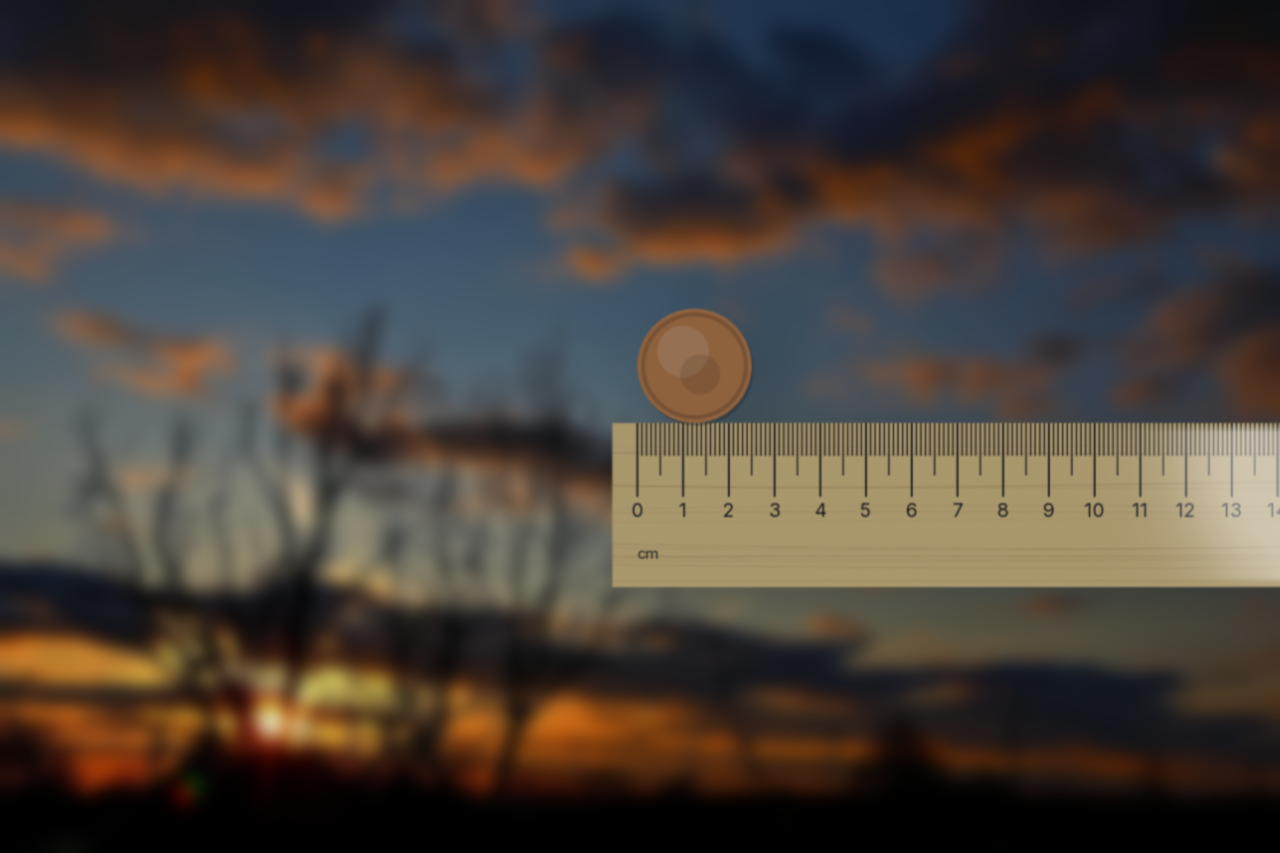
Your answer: 2.5 cm
